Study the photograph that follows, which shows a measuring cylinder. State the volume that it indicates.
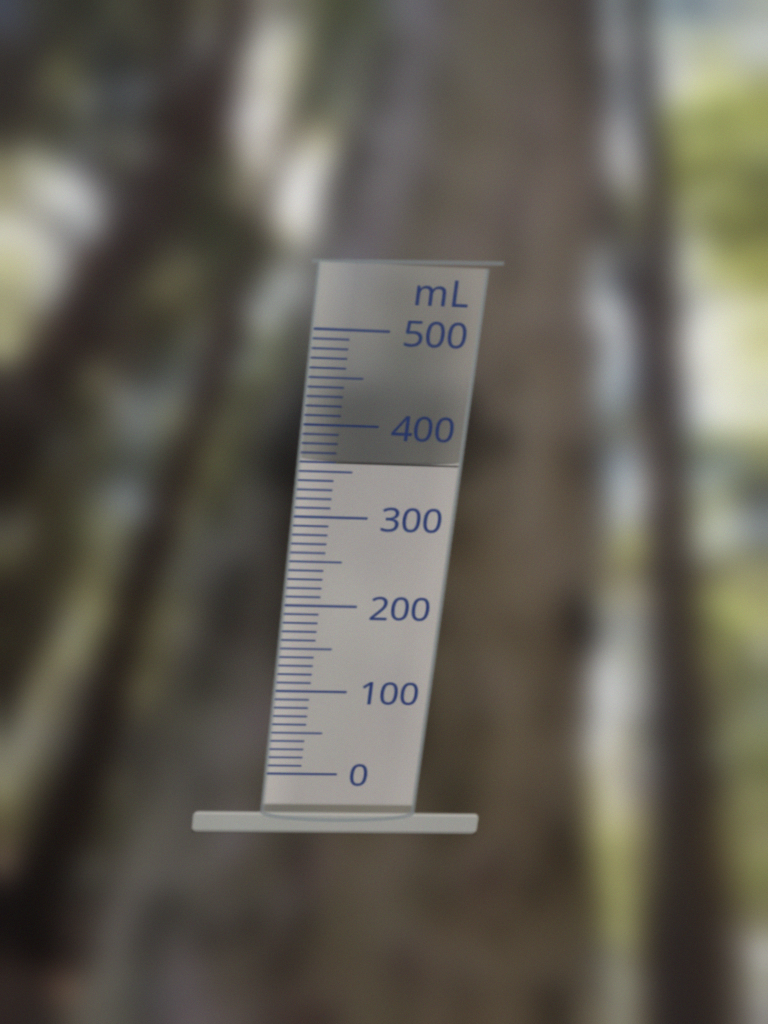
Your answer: 360 mL
